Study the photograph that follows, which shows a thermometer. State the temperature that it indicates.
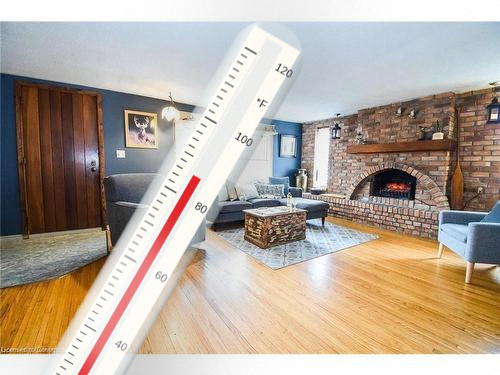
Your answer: 86 °F
